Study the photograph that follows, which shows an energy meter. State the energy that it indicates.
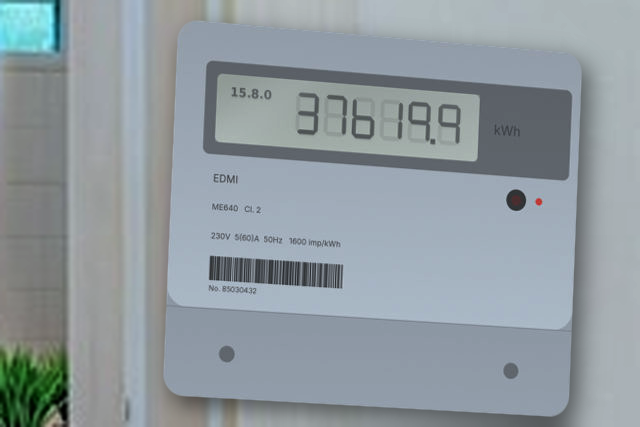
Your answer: 37619.9 kWh
